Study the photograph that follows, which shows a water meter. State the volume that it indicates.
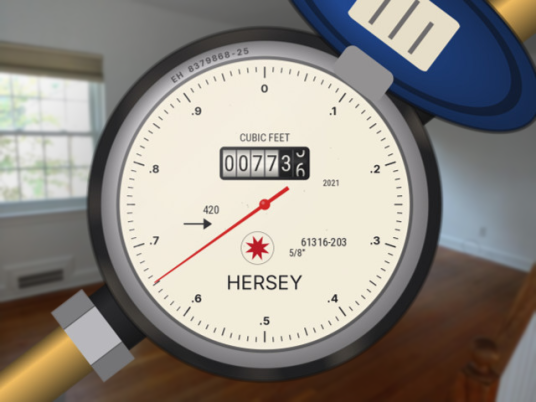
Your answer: 7735.65 ft³
